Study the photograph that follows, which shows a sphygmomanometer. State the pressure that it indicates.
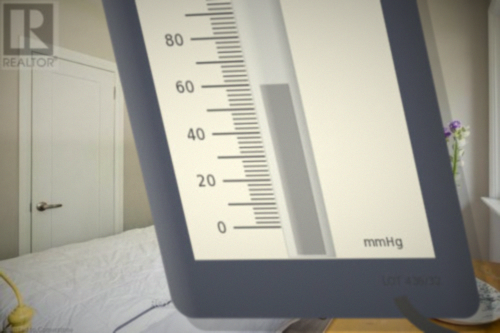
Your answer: 60 mmHg
